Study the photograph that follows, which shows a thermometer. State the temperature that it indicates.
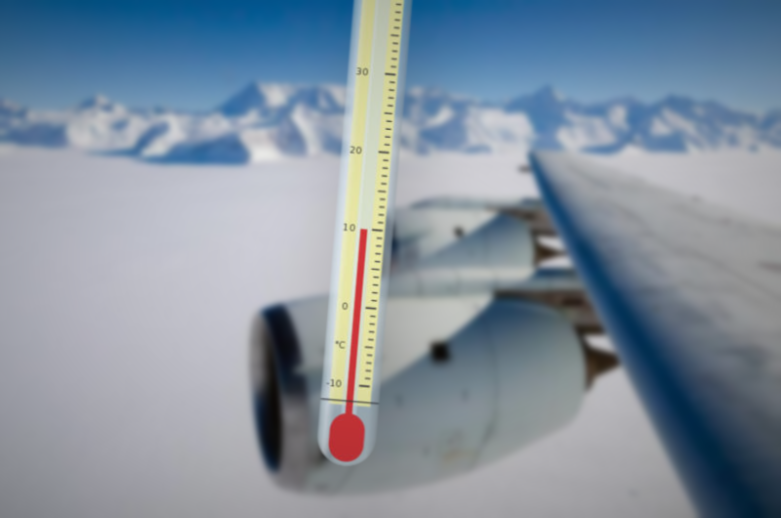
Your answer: 10 °C
